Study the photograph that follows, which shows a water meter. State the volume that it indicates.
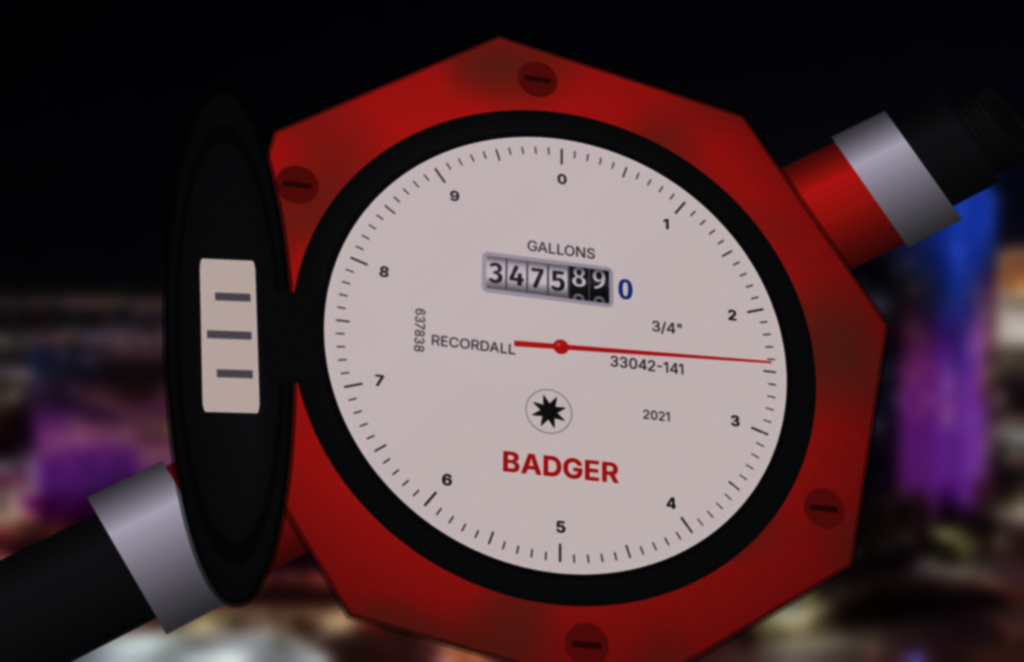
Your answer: 3475892.4 gal
